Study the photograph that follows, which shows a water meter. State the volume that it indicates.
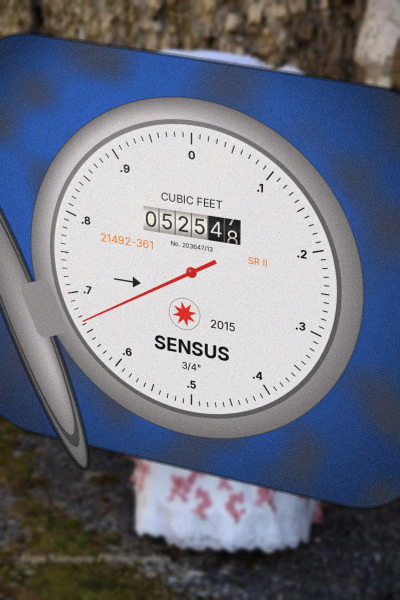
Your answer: 52547.66 ft³
